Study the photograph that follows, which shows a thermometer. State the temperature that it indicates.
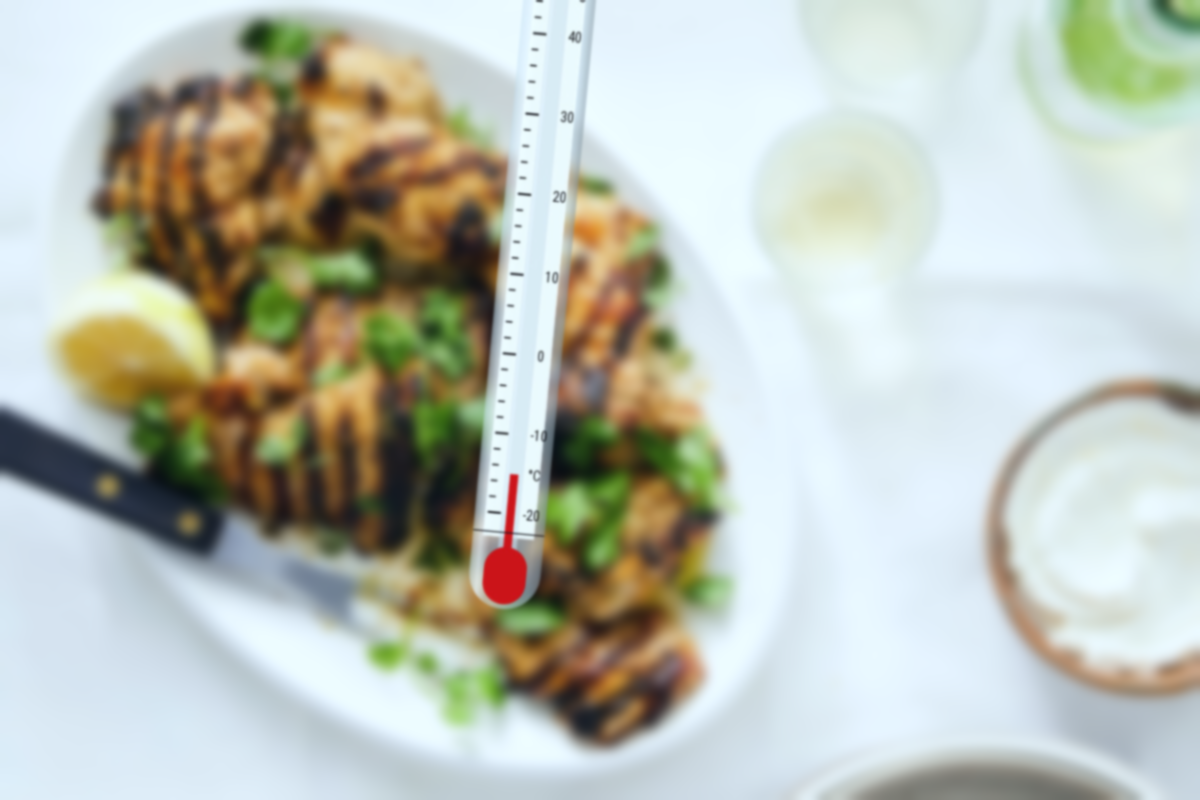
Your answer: -15 °C
